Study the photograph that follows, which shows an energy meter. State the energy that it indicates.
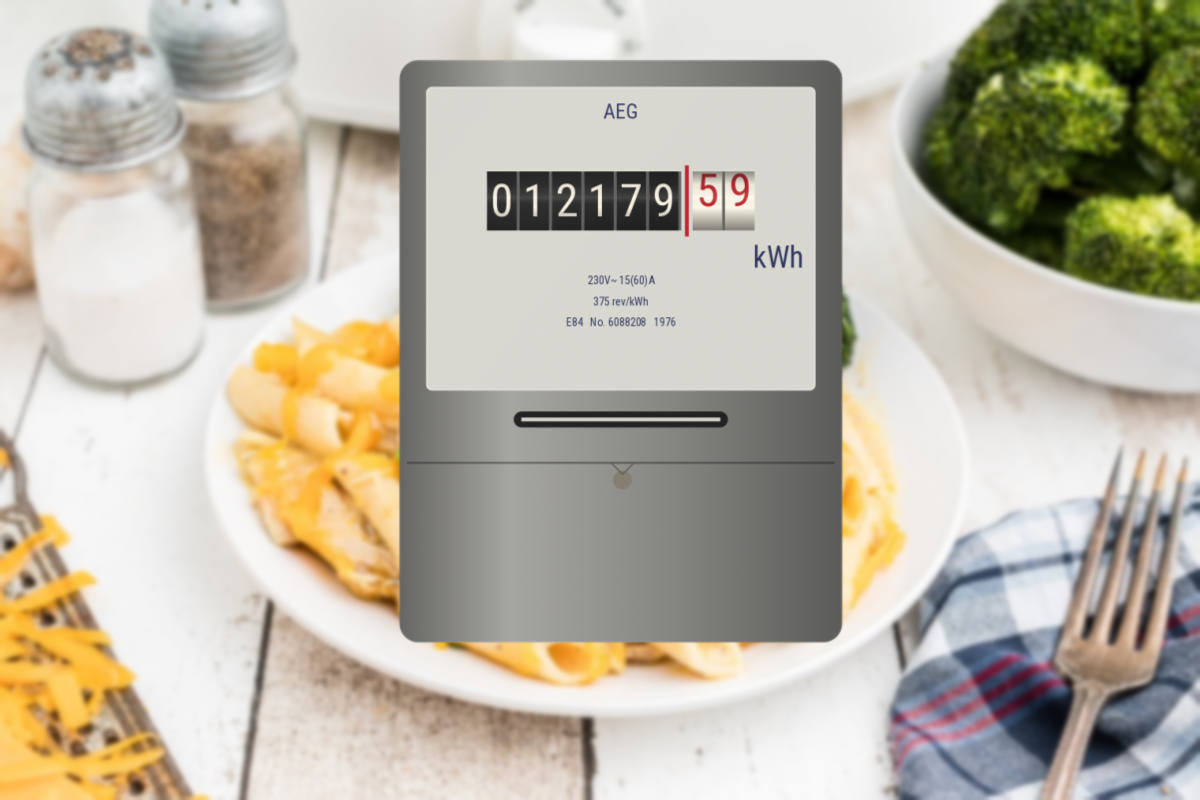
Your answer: 12179.59 kWh
